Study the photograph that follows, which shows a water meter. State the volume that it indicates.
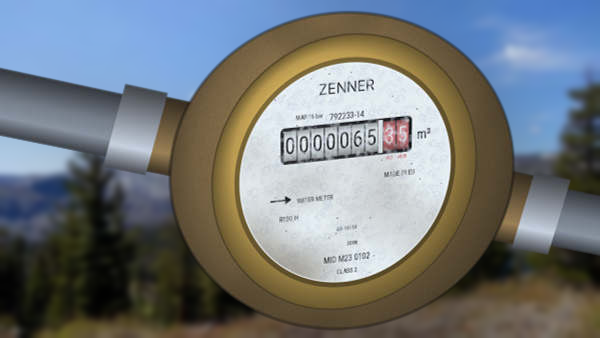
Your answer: 65.35 m³
